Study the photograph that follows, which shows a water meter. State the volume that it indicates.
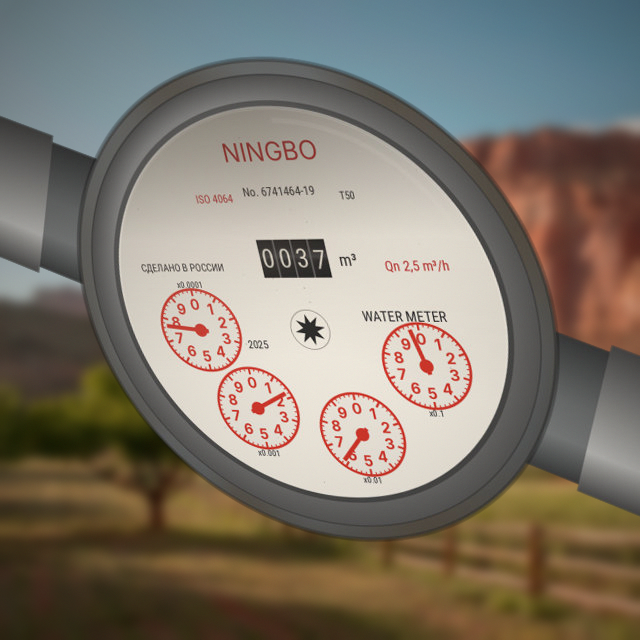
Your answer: 36.9617 m³
